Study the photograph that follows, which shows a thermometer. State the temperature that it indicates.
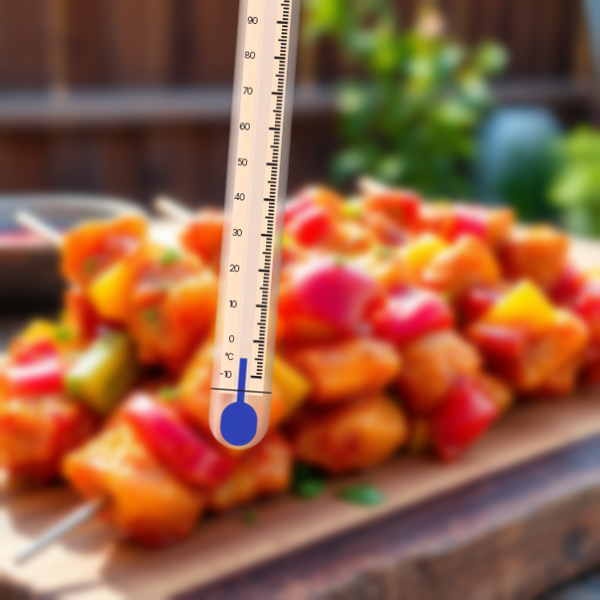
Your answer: -5 °C
